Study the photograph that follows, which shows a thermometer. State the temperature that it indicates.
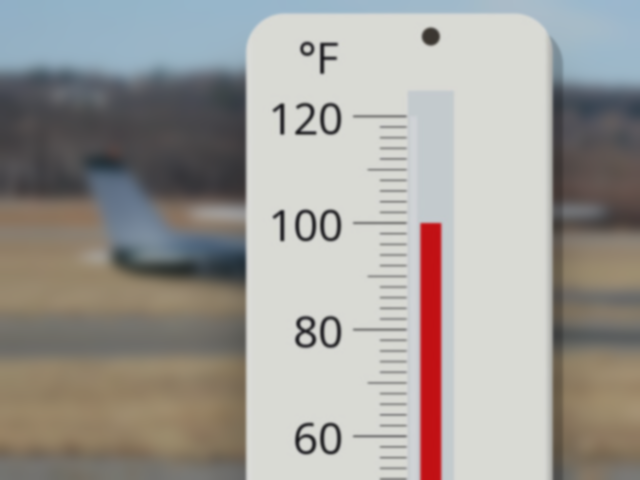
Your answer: 100 °F
